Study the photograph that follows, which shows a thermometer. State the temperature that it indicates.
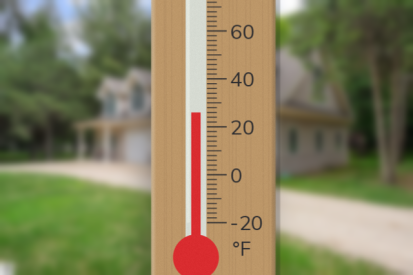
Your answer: 26 °F
